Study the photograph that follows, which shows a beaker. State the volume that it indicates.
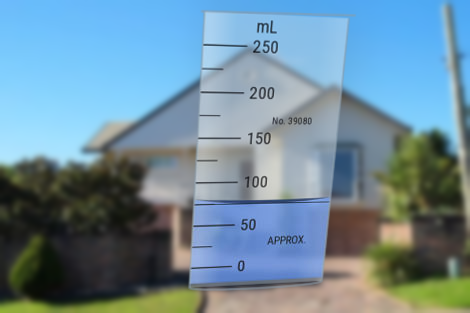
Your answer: 75 mL
